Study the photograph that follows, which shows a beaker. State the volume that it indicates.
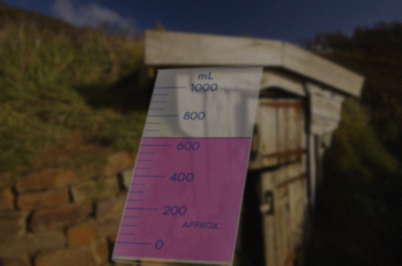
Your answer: 650 mL
